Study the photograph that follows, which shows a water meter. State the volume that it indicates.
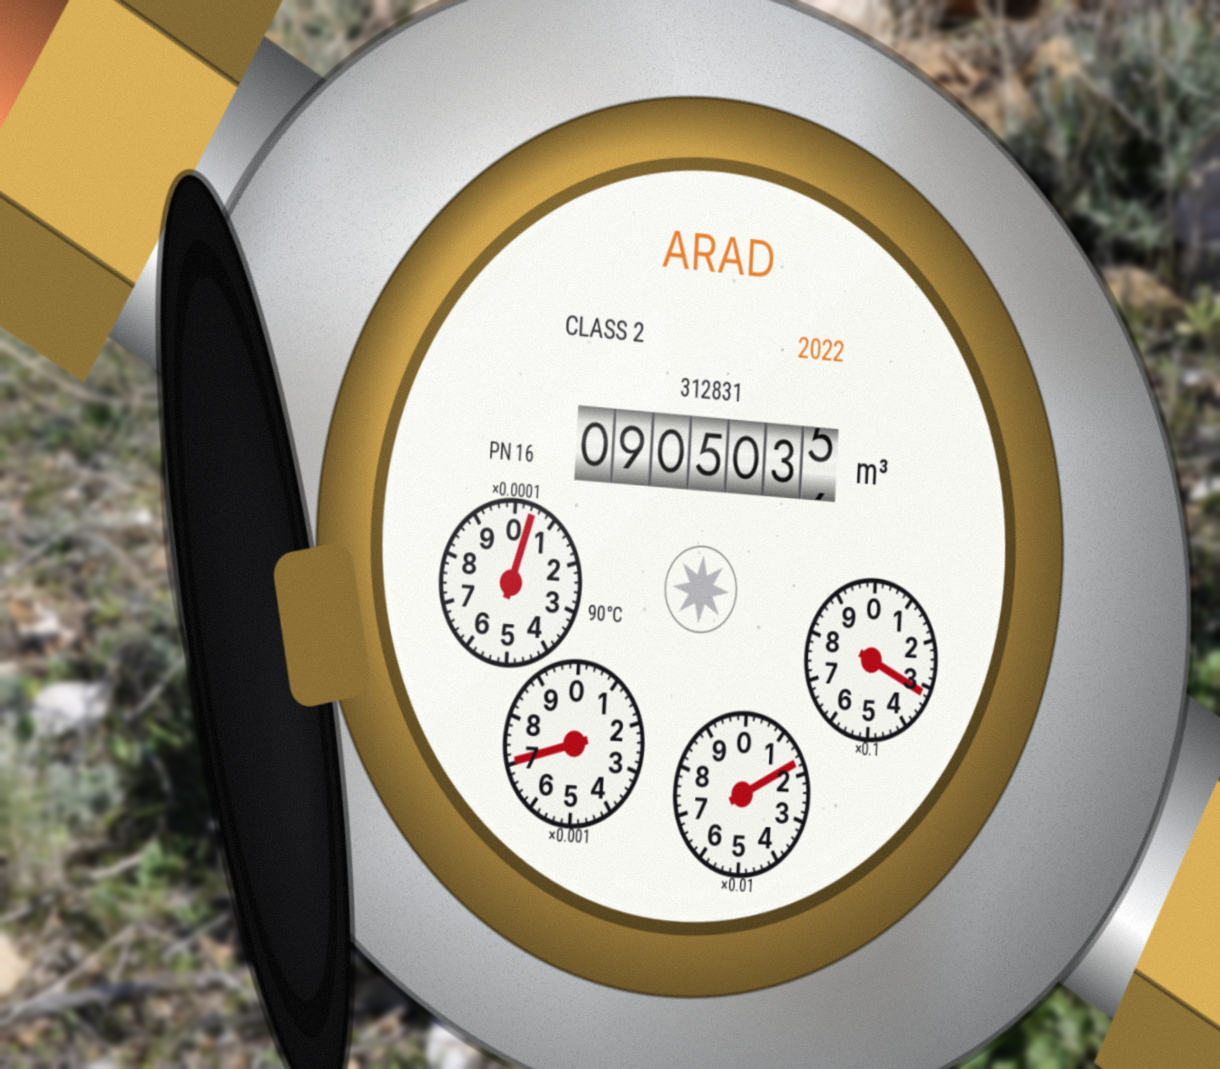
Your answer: 905035.3170 m³
